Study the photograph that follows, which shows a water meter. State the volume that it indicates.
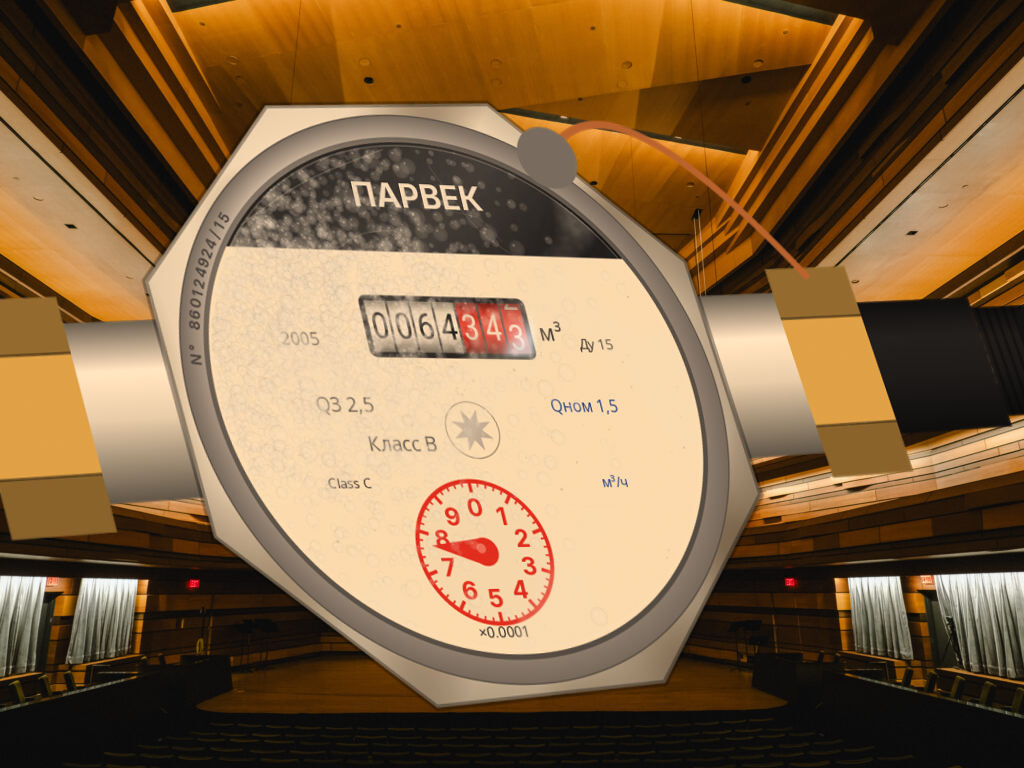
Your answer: 64.3427 m³
